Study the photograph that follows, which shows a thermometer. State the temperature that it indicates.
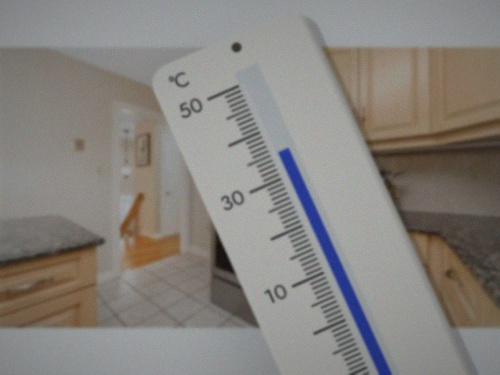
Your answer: 35 °C
